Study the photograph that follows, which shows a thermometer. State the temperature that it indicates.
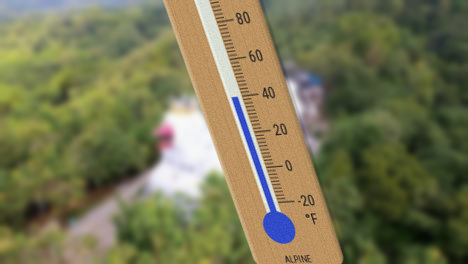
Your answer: 40 °F
